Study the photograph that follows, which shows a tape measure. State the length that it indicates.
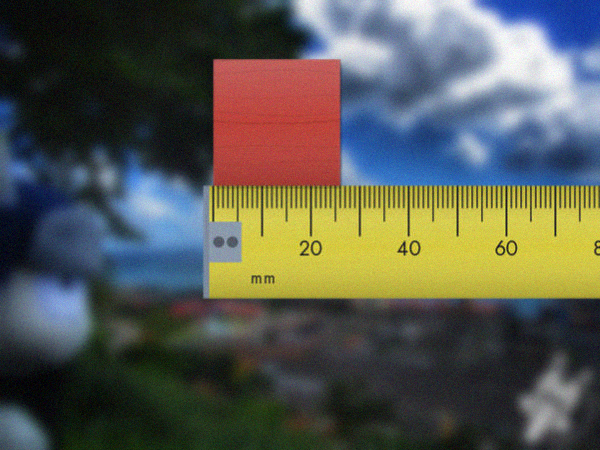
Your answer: 26 mm
